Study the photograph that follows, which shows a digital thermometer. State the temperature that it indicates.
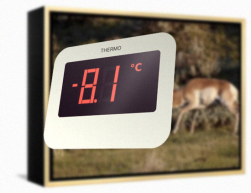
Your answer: -8.1 °C
